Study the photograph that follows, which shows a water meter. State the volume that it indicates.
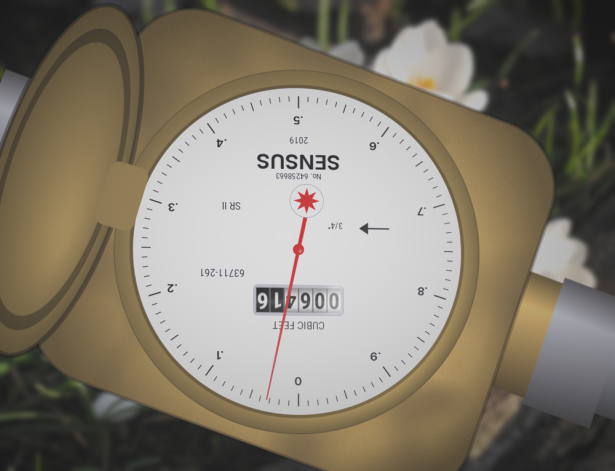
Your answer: 6416.03 ft³
